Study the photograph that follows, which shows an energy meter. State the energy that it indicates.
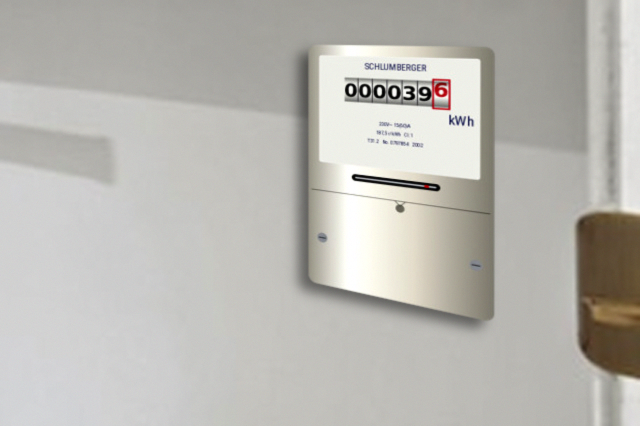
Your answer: 39.6 kWh
